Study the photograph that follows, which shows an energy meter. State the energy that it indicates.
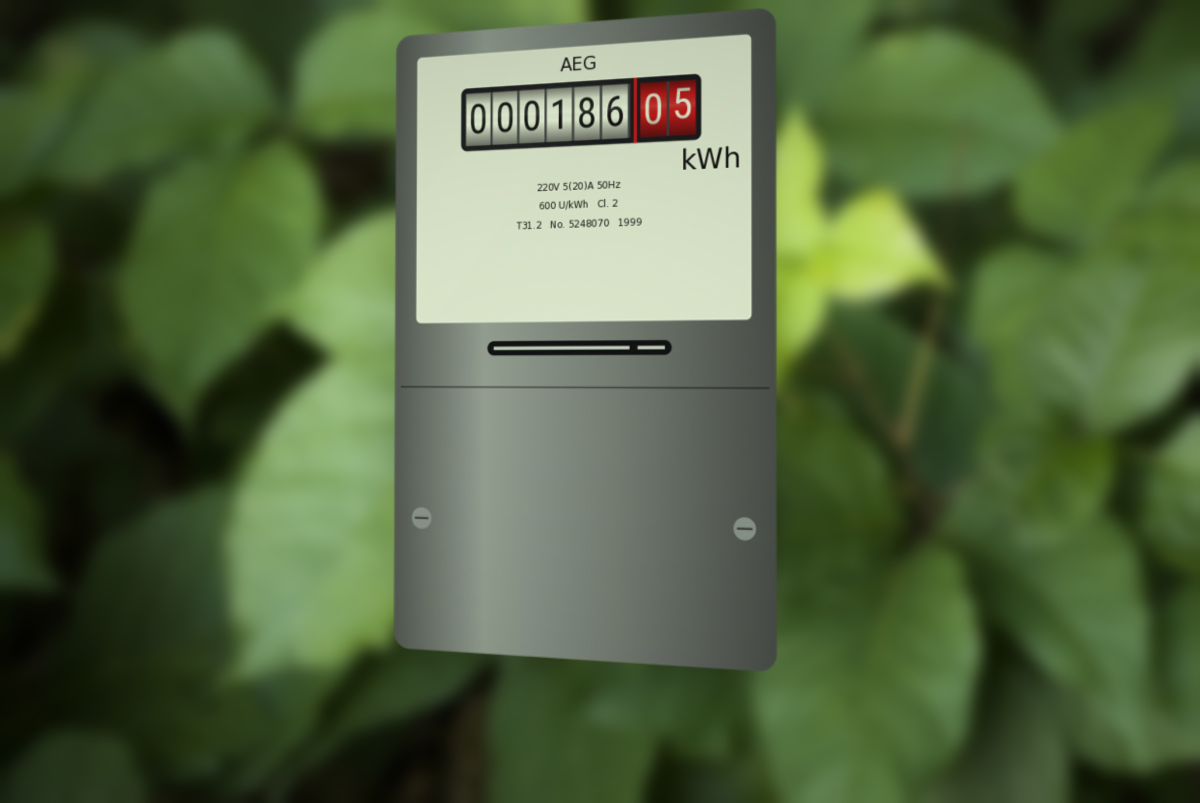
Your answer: 186.05 kWh
